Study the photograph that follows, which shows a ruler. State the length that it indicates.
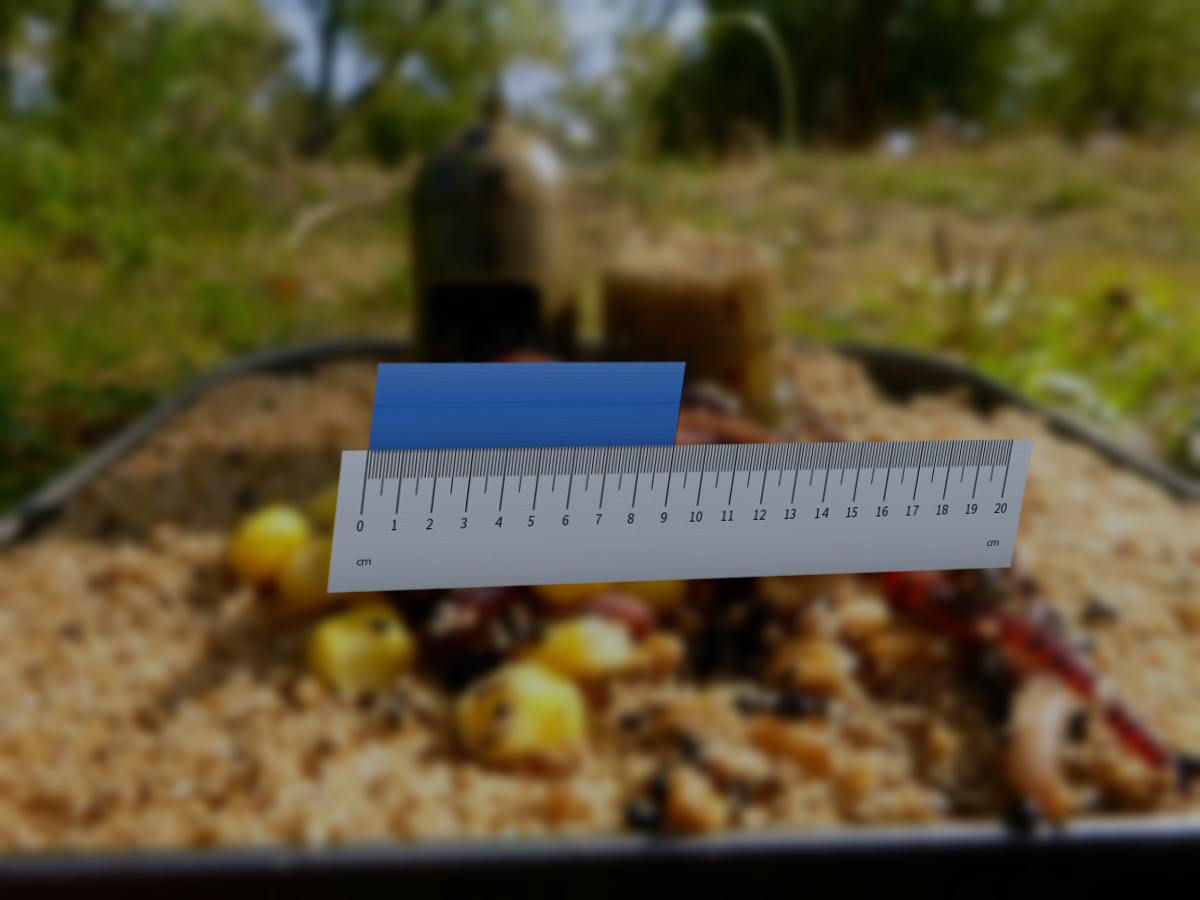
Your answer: 9 cm
